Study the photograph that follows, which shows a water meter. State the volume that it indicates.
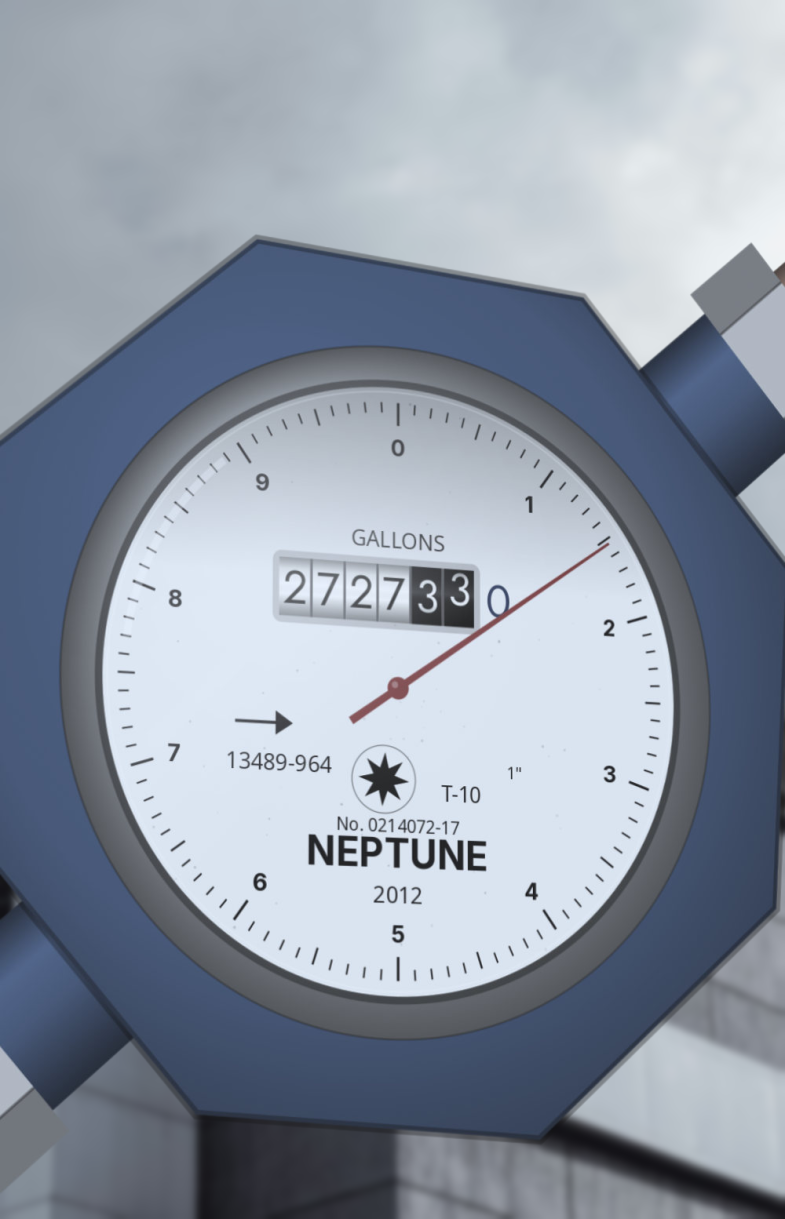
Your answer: 2727331.5 gal
